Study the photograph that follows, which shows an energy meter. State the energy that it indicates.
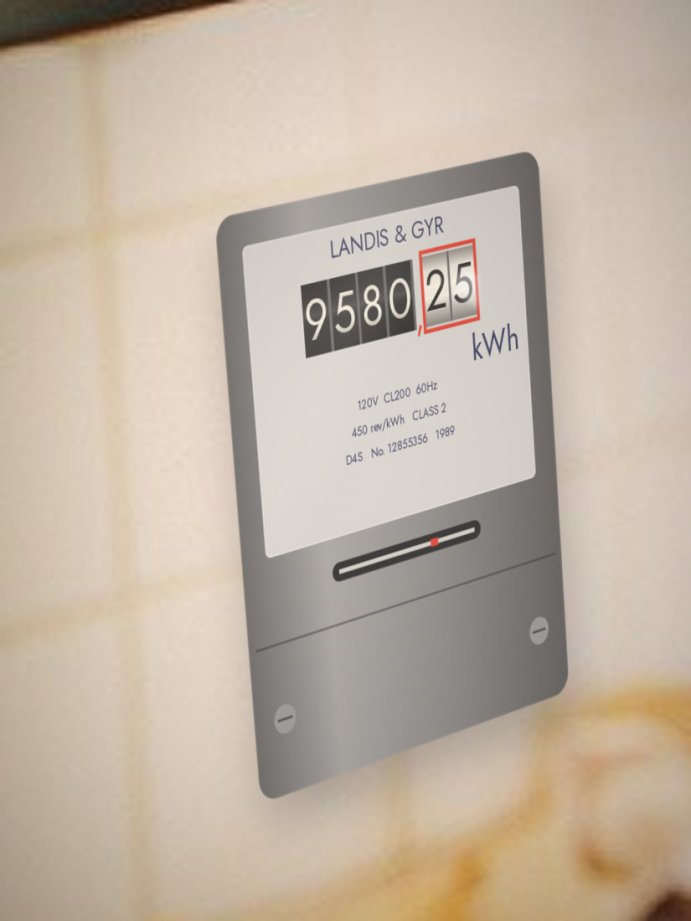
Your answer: 9580.25 kWh
